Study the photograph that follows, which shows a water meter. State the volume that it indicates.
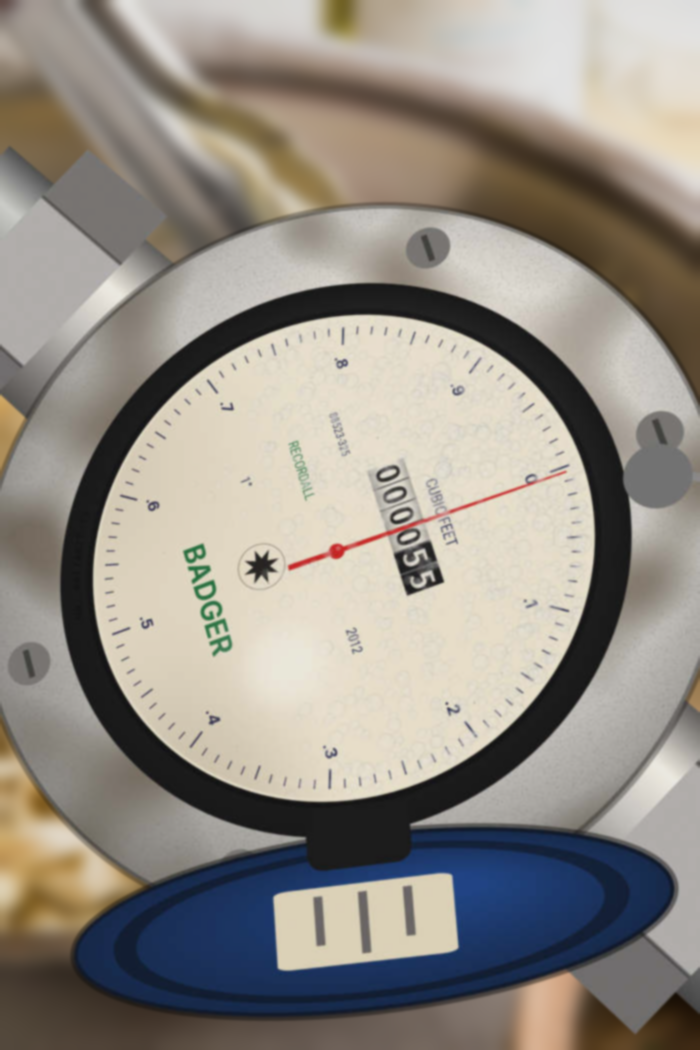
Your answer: 55.00 ft³
